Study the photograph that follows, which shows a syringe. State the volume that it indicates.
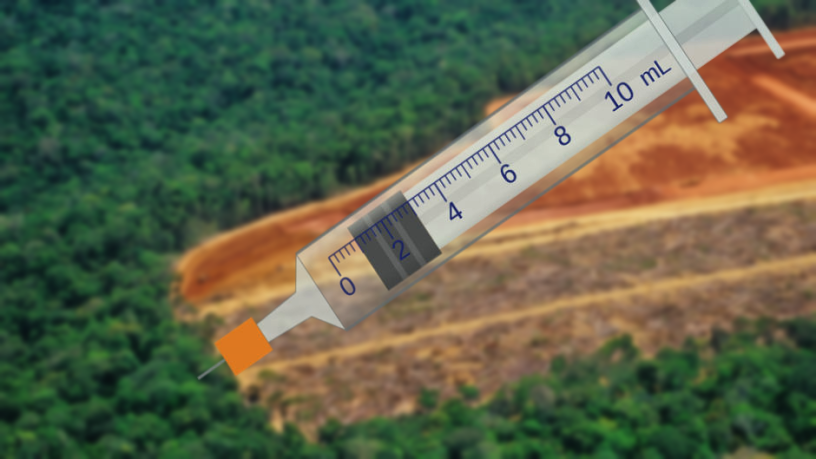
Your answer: 1 mL
